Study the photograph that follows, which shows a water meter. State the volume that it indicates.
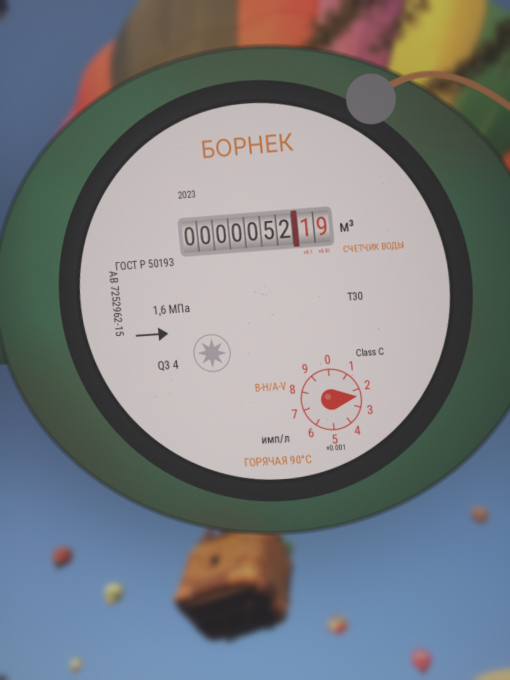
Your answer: 52.192 m³
